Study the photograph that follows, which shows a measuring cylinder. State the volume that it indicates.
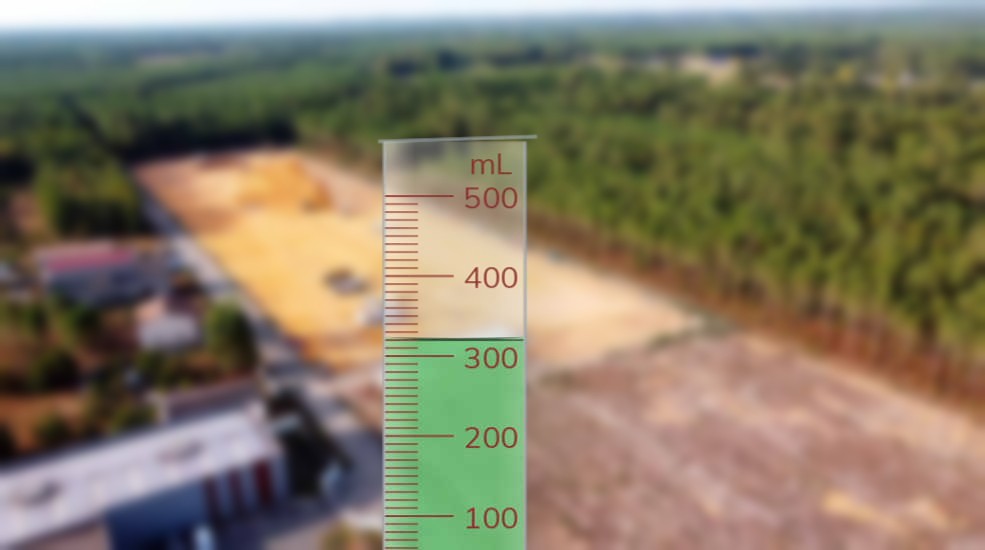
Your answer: 320 mL
